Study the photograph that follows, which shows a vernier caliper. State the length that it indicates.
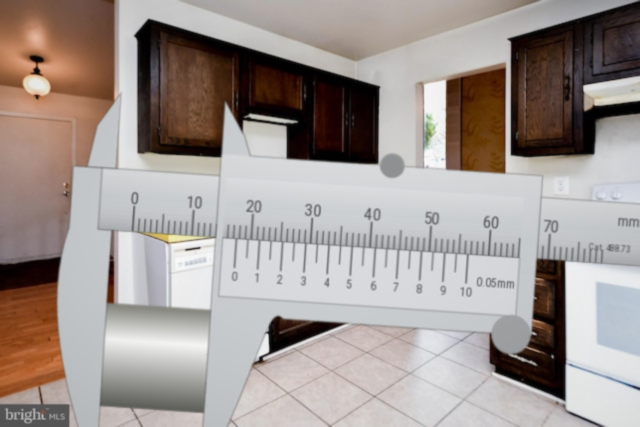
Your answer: 17.5 mm
